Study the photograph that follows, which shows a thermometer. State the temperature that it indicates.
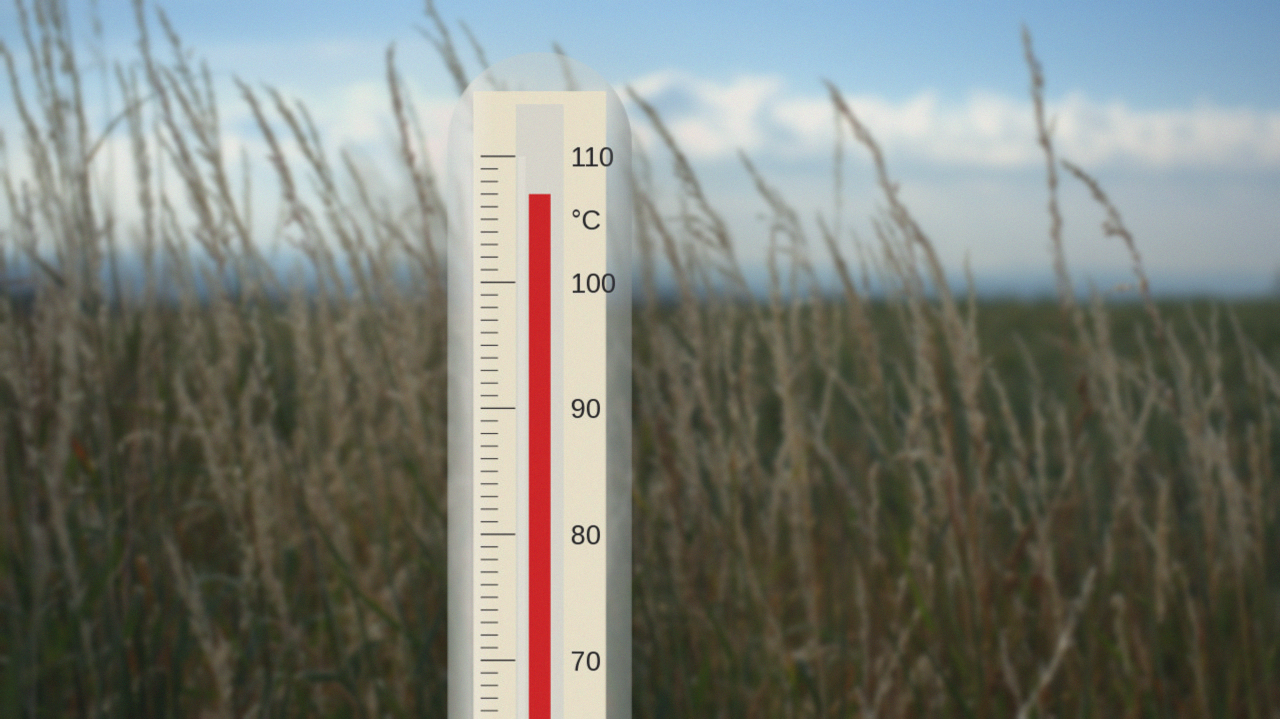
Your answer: 107 °C
